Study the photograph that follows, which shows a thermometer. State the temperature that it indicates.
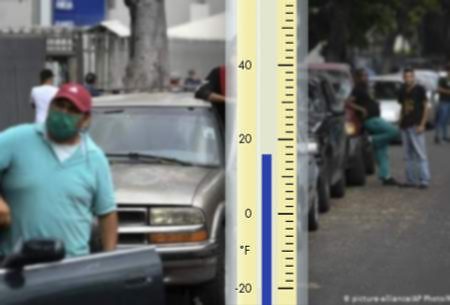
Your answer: 16 °F
